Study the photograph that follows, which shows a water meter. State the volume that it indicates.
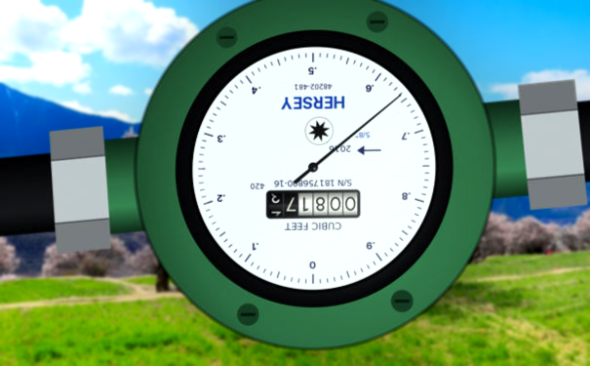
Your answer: 8172.64 ft³
